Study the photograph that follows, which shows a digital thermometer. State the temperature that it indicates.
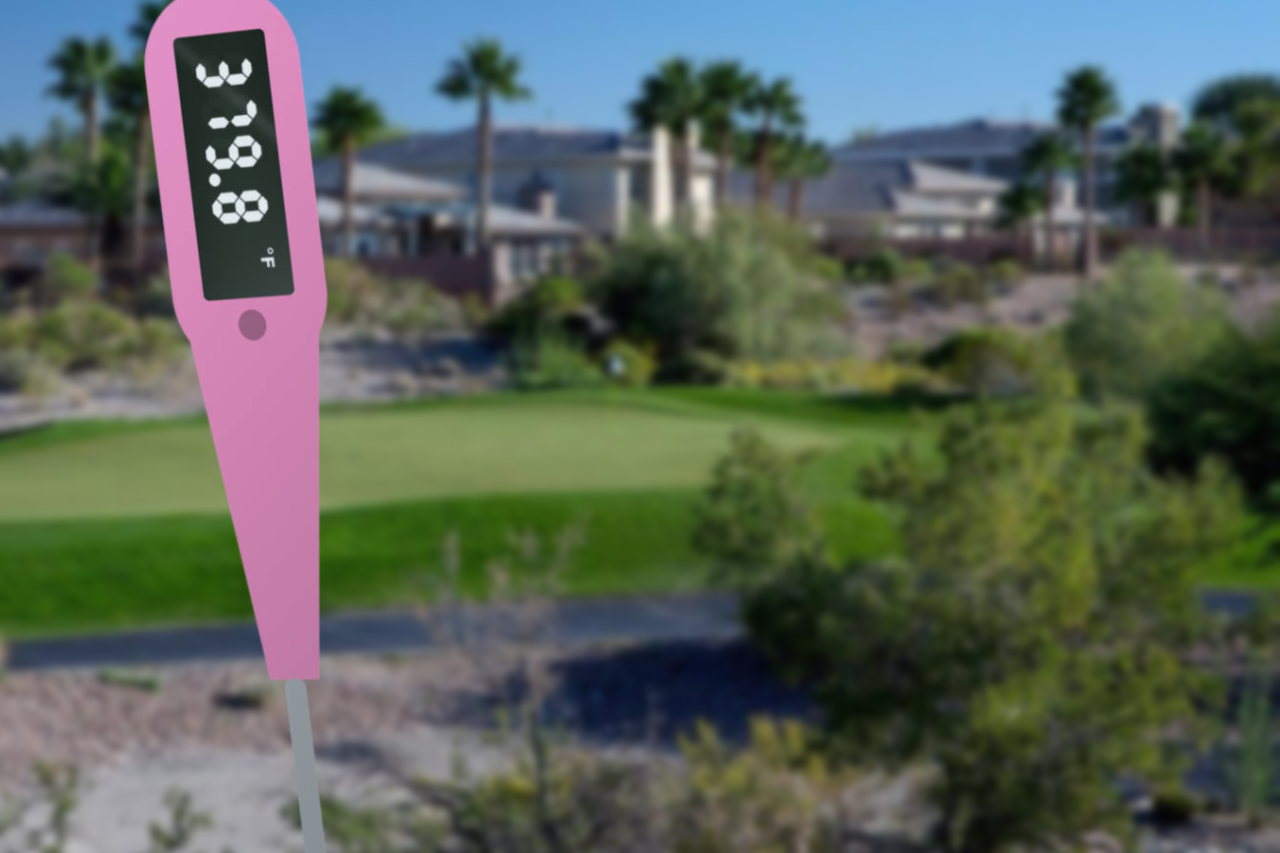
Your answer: 379.8 °F
